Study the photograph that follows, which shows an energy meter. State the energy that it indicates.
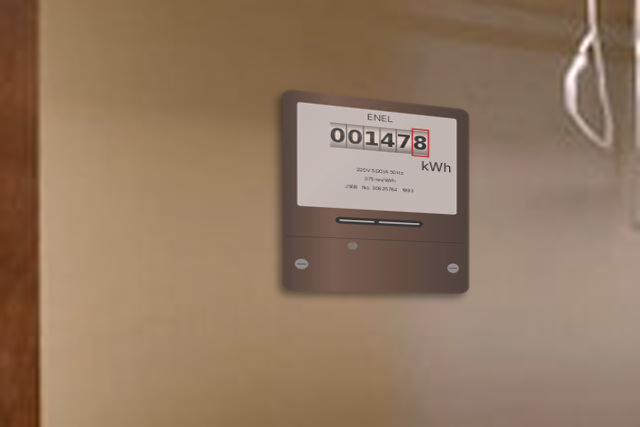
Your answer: 147.8 kWh
